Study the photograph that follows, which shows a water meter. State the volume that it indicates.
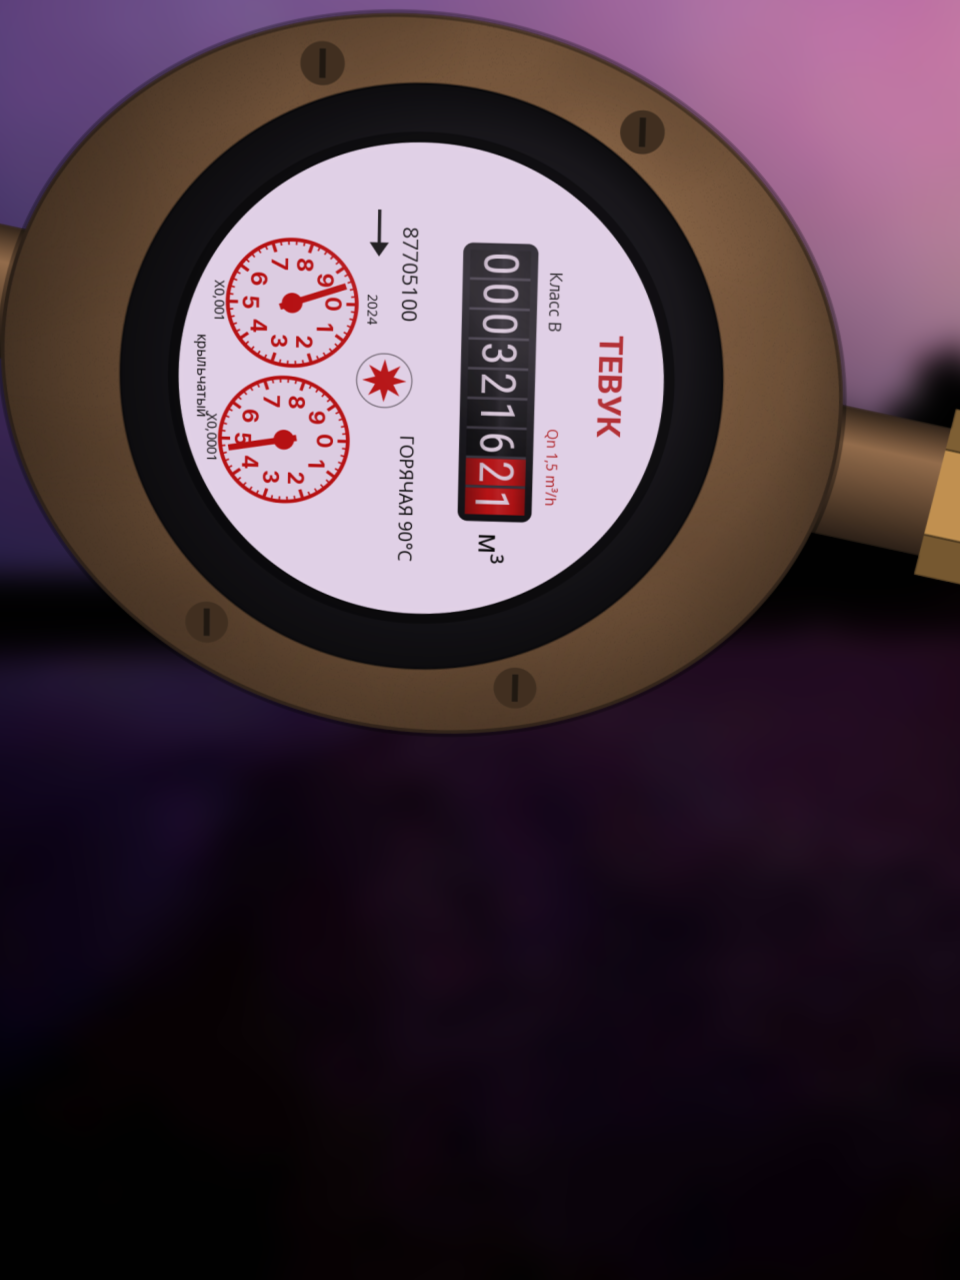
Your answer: 3216.2094 m³
